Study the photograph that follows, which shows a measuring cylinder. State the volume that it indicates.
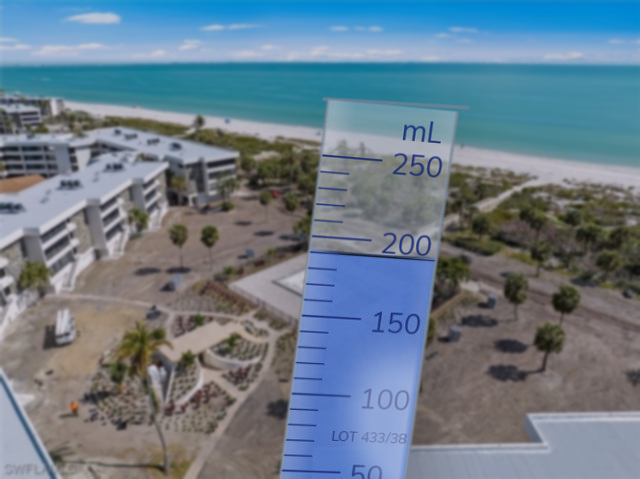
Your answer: 190 mL
